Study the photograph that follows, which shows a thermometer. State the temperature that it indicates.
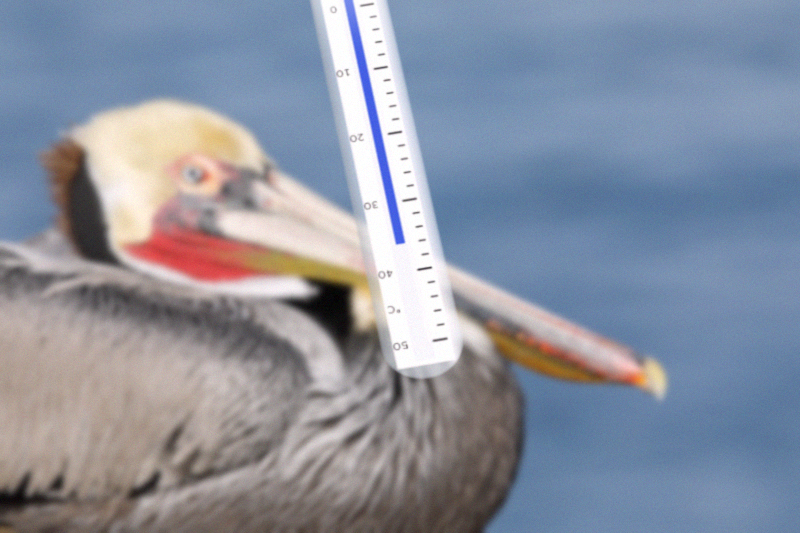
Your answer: 36 °C
